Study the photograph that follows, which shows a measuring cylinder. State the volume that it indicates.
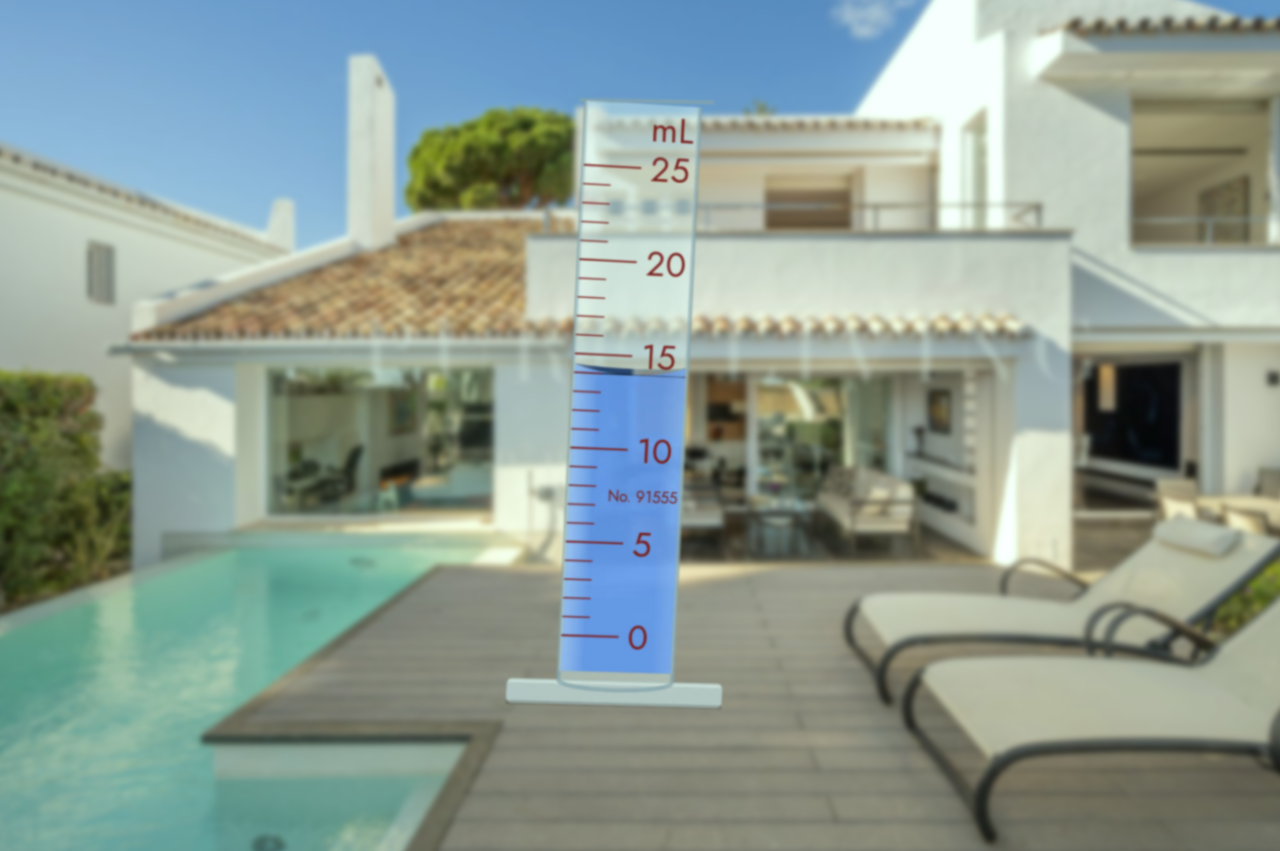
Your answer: 14 mL
